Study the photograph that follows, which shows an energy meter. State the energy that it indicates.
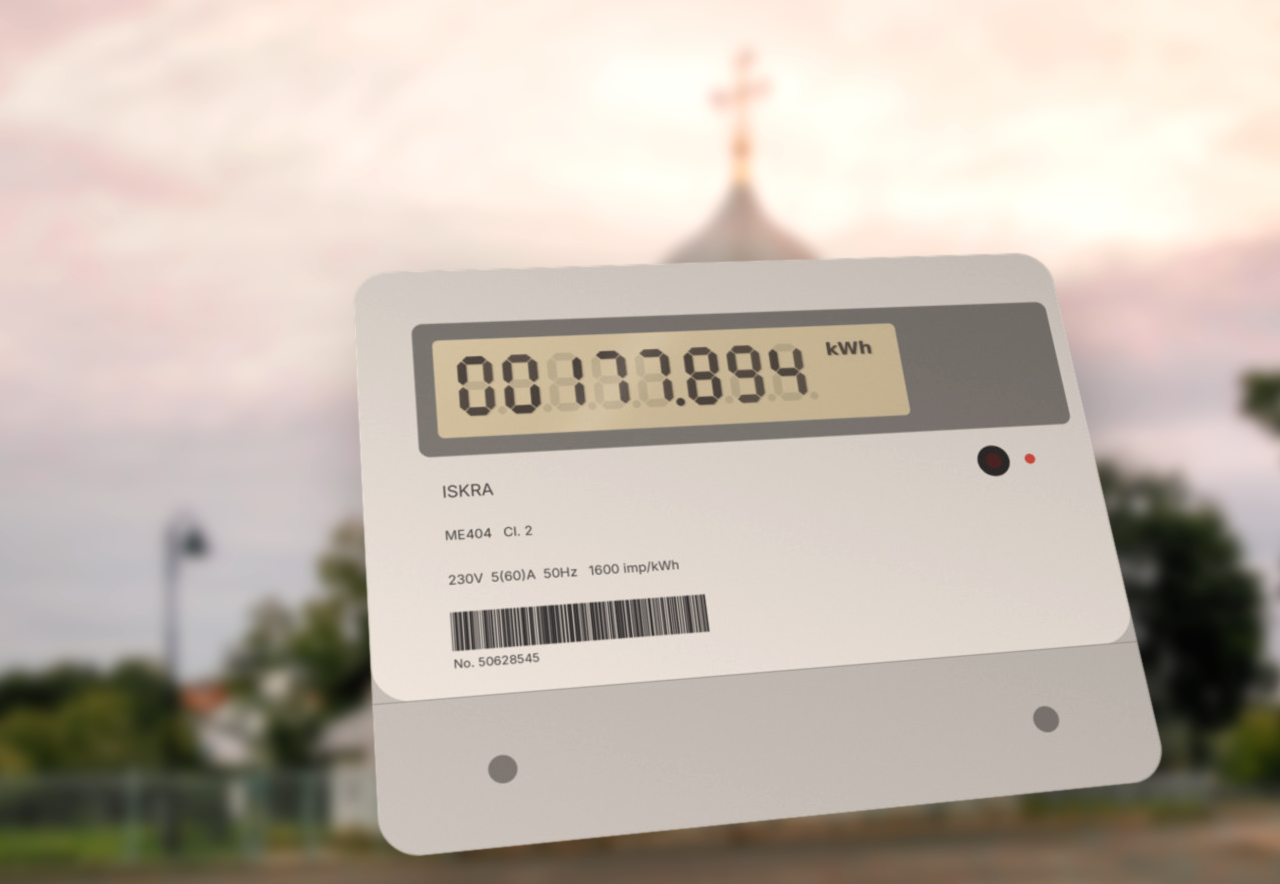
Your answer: 177.894 kWh
